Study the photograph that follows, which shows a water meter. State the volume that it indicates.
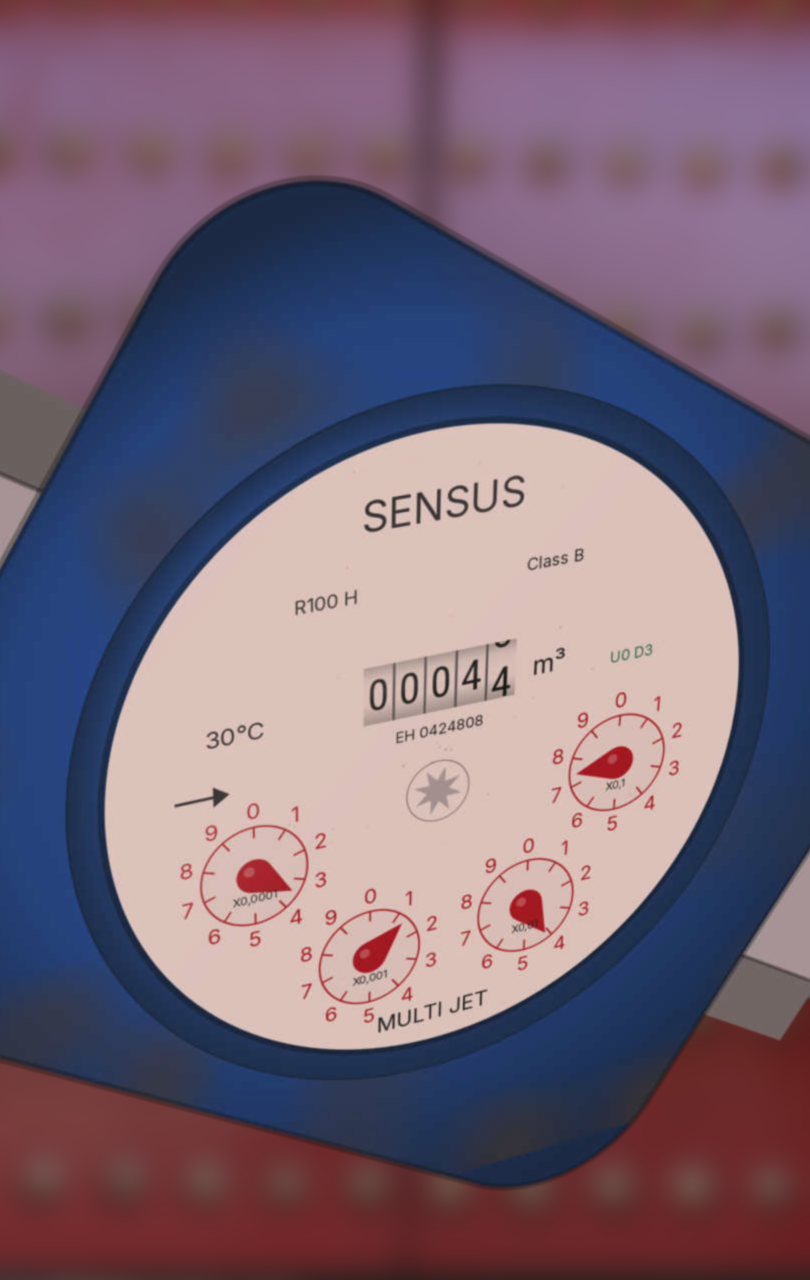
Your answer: 43.7413 m³
